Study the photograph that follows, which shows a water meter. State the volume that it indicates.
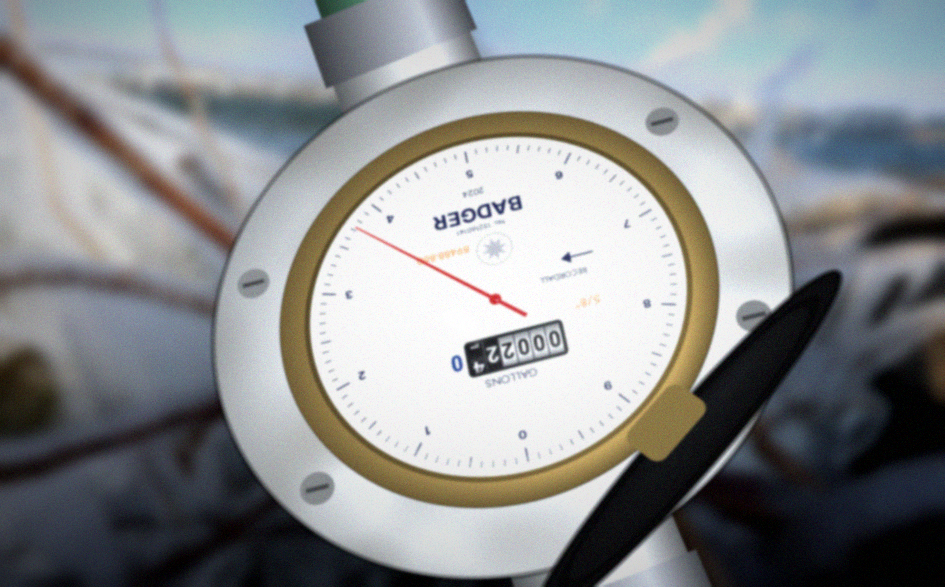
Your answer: 2243.7 gal
